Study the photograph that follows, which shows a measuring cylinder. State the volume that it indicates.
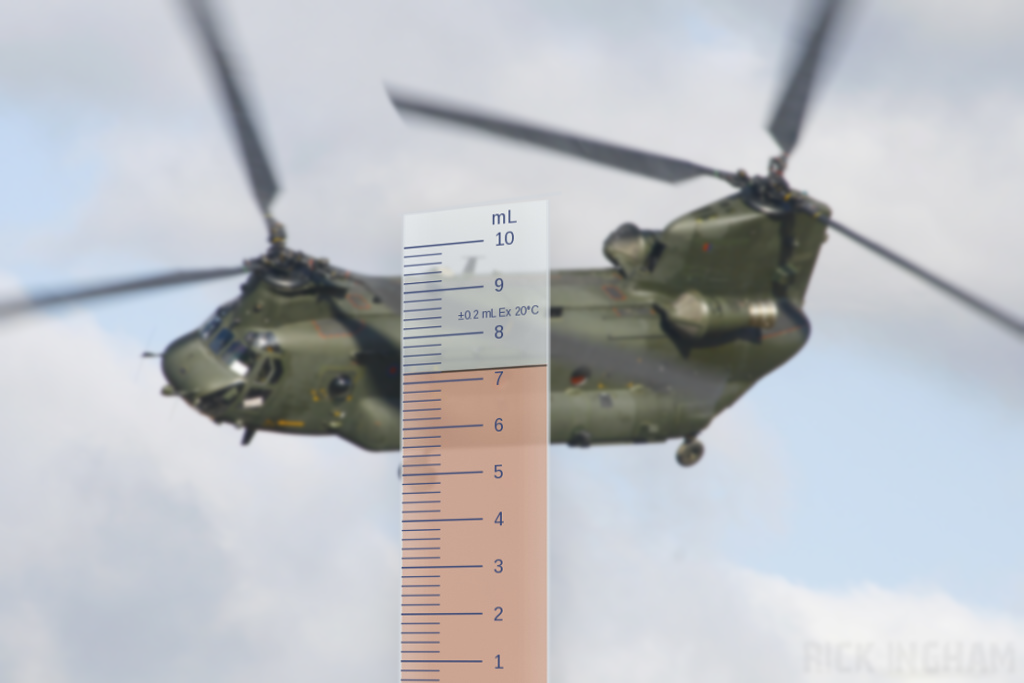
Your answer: 7.2 mL
